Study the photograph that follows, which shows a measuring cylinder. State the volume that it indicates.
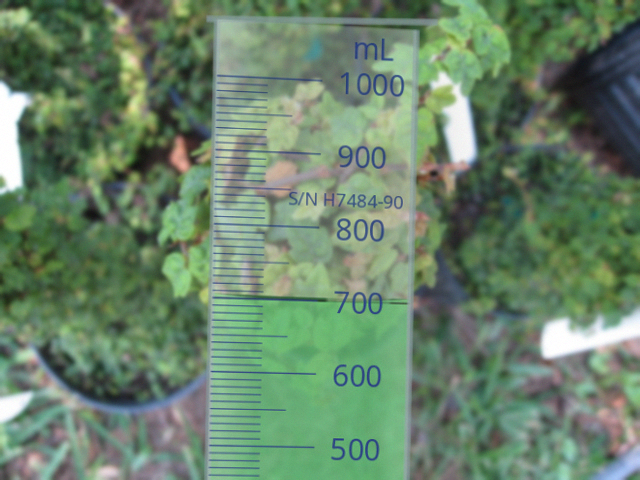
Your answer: 700 mL
